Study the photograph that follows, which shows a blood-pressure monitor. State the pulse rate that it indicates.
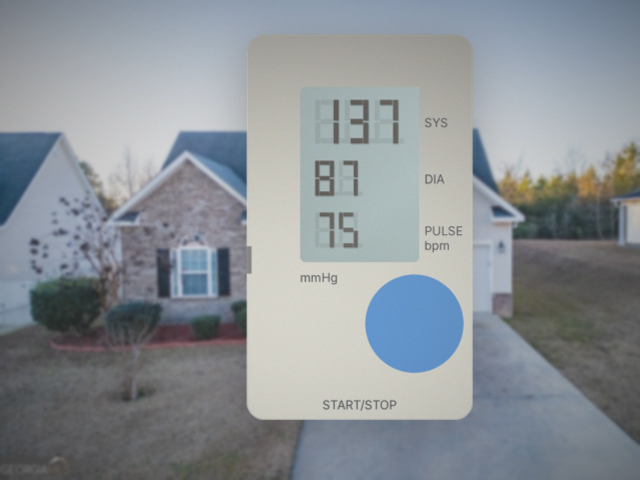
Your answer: 75 bpm
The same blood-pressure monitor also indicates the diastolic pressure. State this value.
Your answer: 87 mmHg
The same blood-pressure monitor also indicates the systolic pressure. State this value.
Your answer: 137 mmHg
